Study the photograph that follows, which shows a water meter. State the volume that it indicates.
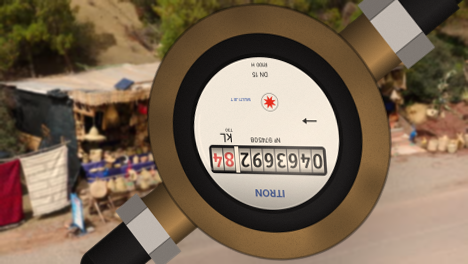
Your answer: 463692.84 kL
